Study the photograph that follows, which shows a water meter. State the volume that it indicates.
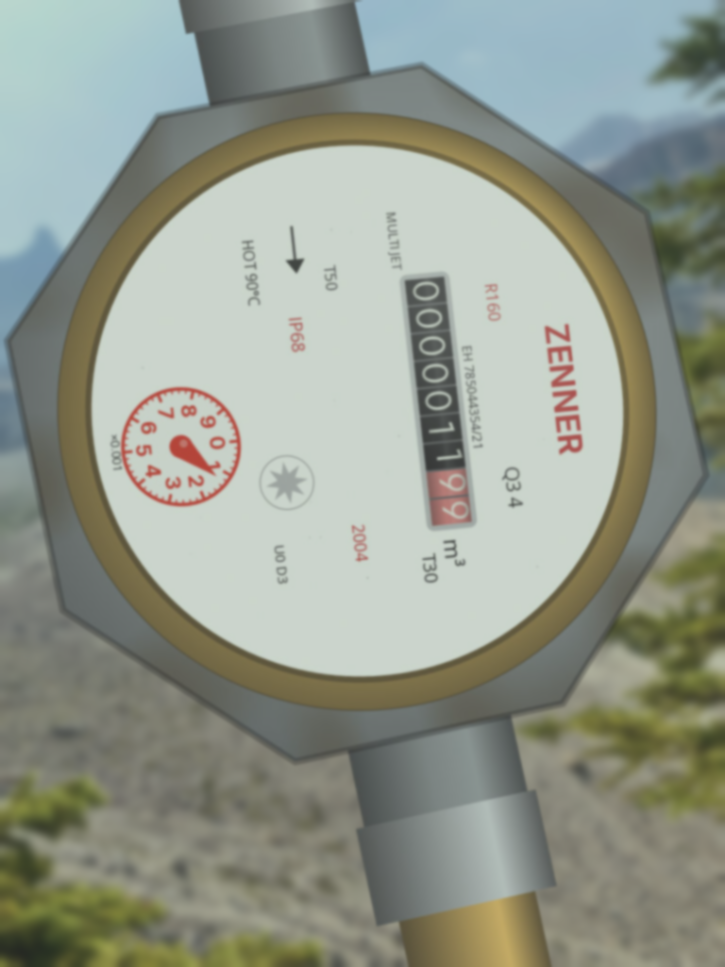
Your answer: 11.991 m³
